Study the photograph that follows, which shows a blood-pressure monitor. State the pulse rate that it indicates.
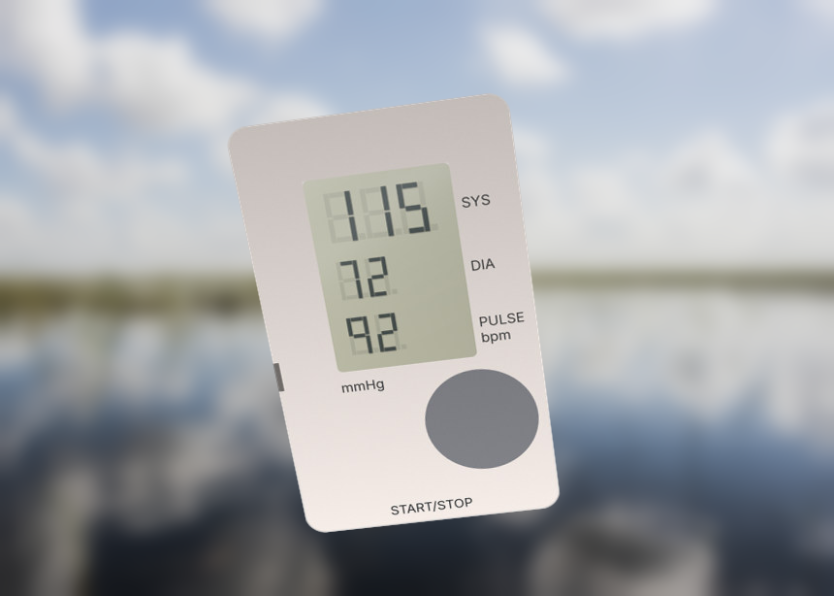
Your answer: 92 bpm
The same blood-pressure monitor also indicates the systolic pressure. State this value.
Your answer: 115 mmHg
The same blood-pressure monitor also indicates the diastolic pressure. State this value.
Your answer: 72 mmHg
